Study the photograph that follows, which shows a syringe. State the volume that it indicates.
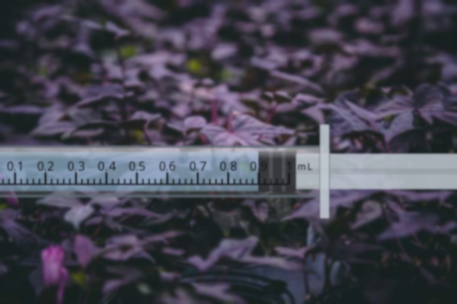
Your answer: 0.9 mL
